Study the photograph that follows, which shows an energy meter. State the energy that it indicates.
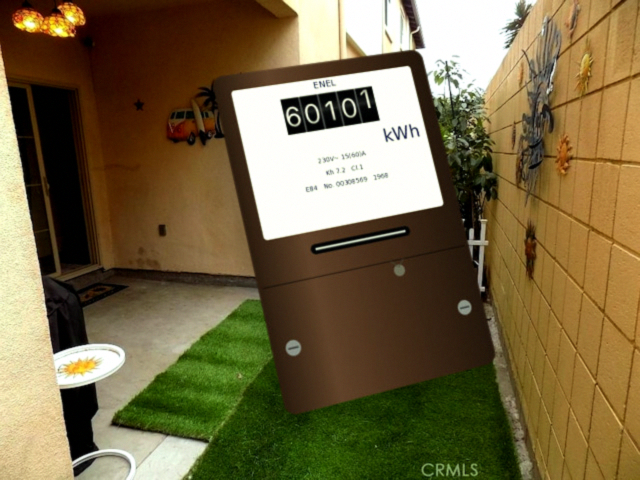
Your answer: 60101 kWh
